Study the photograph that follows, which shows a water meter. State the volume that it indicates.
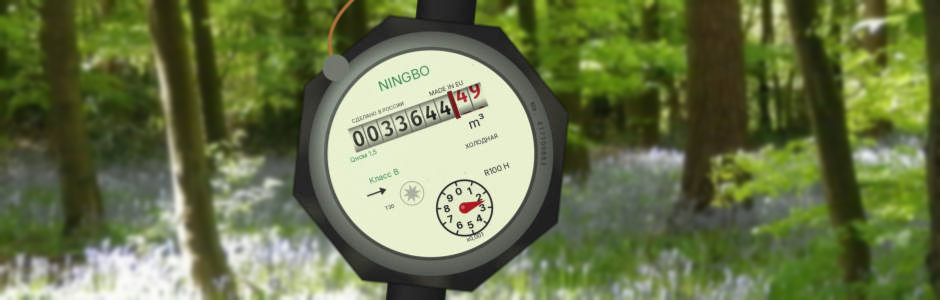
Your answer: 33644.492 m³
